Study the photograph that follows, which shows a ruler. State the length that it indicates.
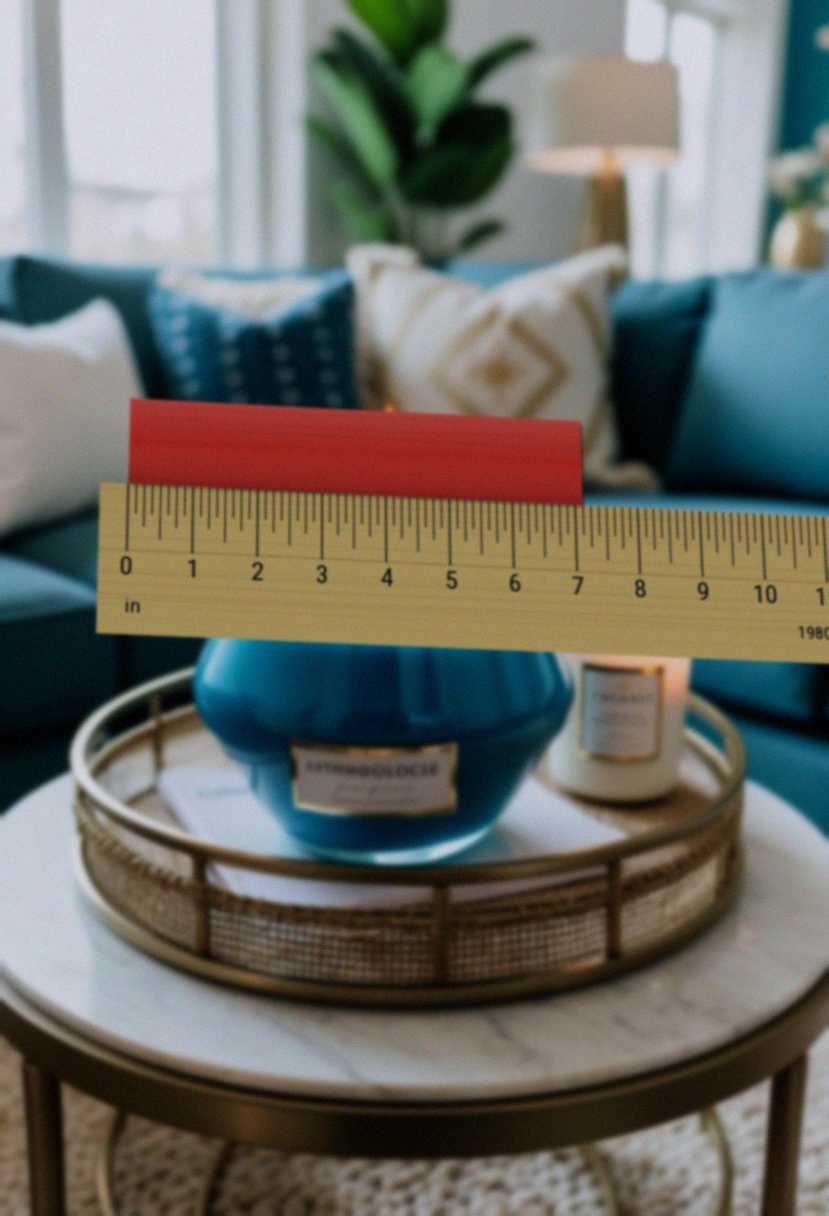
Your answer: 7.125 in
